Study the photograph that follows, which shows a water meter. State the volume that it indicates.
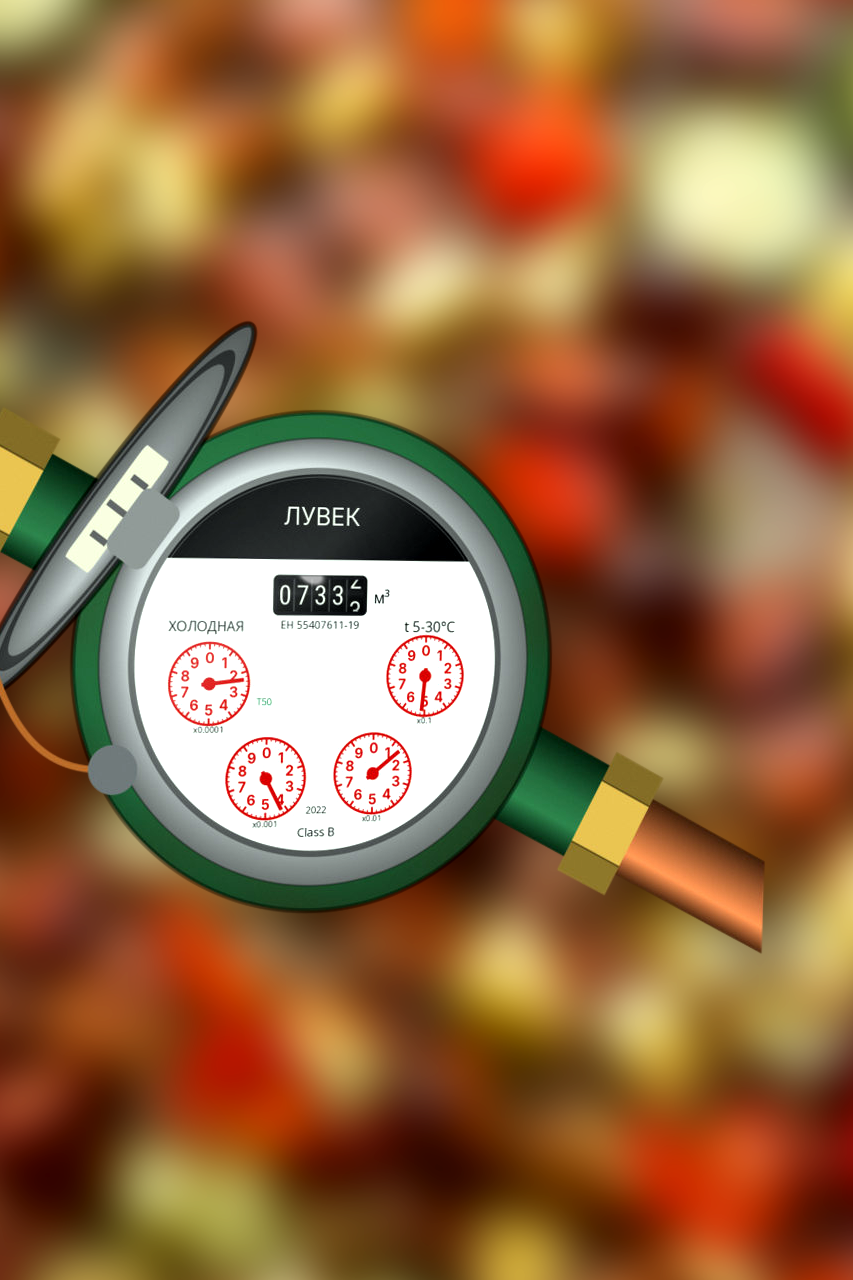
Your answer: 7332.5142 m³
